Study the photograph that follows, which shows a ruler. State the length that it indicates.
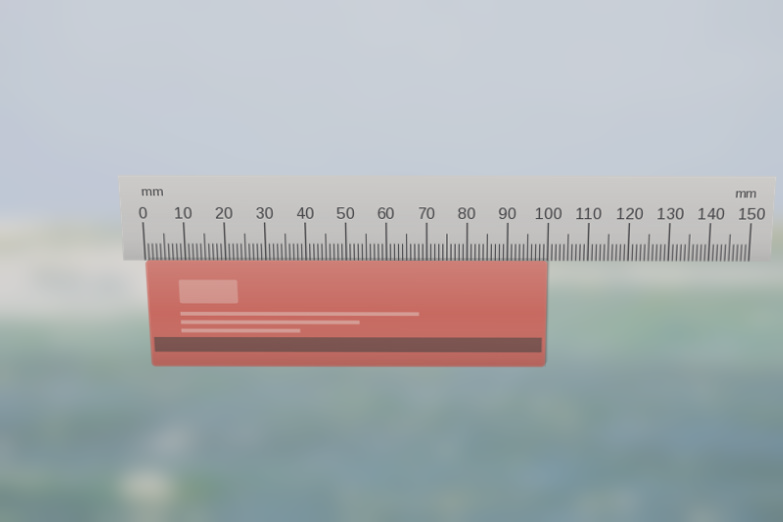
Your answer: 100 mm
